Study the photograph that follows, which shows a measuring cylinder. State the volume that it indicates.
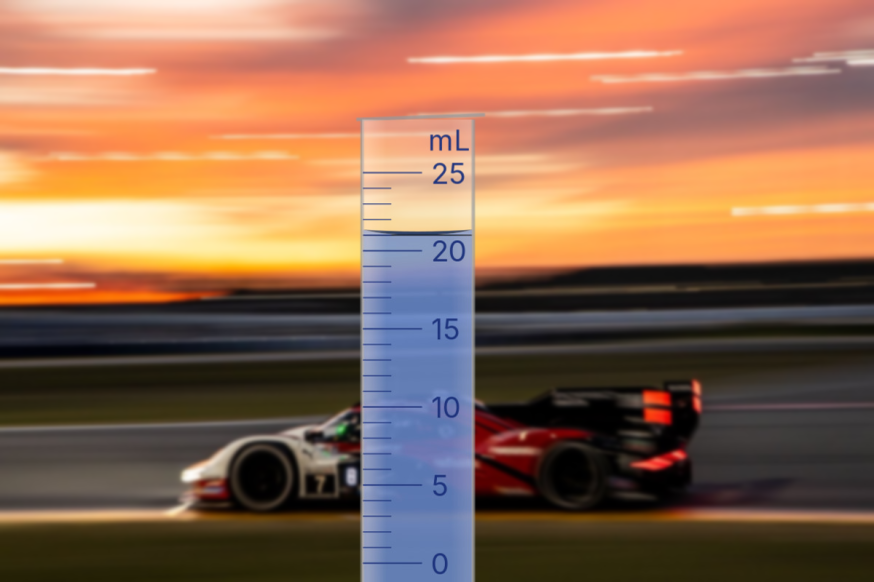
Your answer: 21 mL
